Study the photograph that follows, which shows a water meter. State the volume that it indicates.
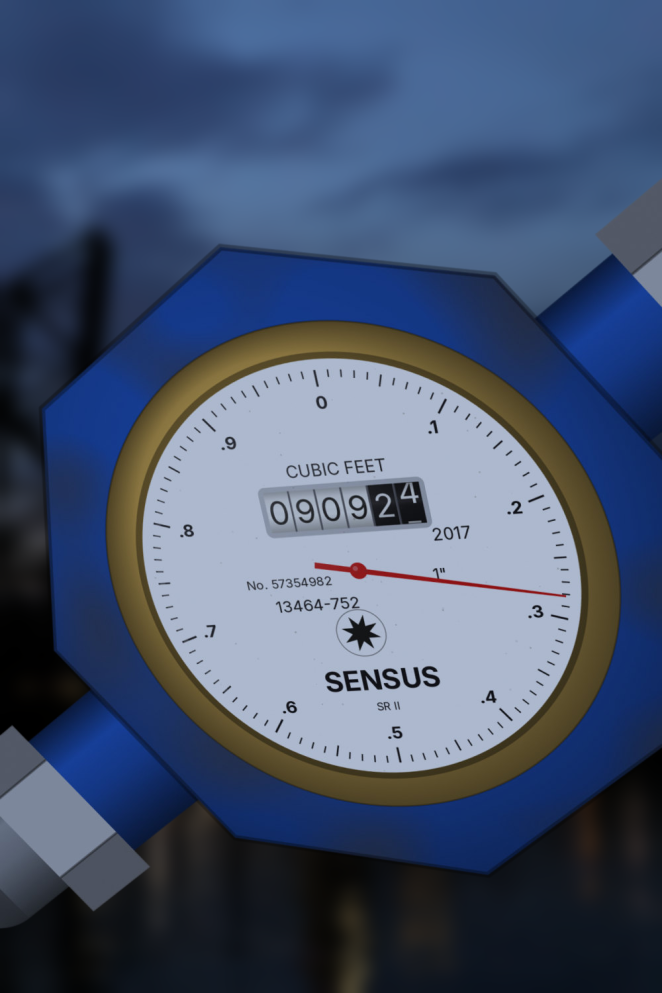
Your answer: 90924.28 ft³
